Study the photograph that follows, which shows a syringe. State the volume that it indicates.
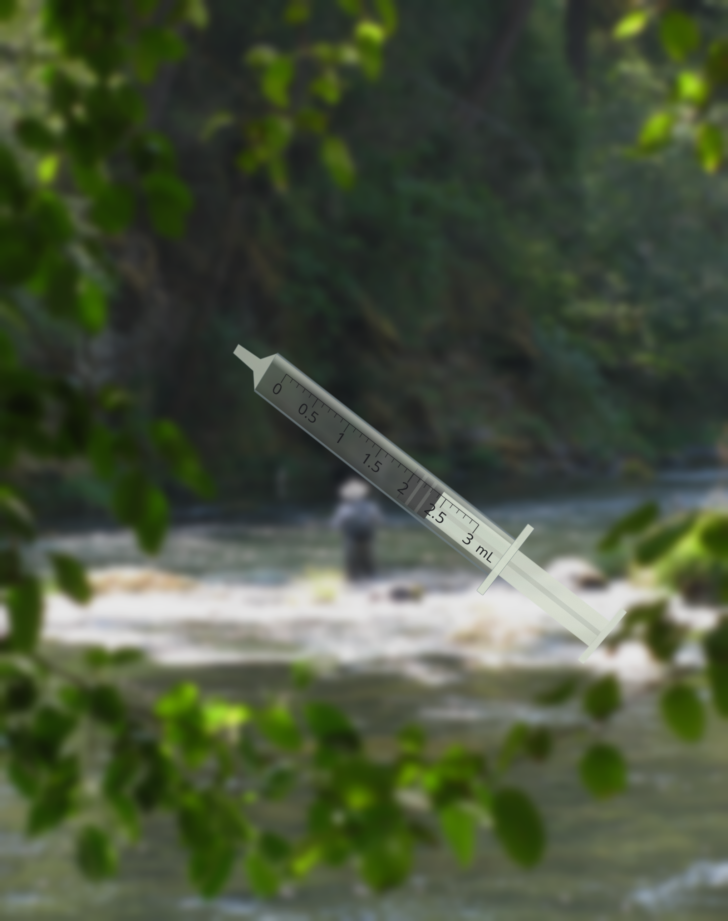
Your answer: 2 mL
